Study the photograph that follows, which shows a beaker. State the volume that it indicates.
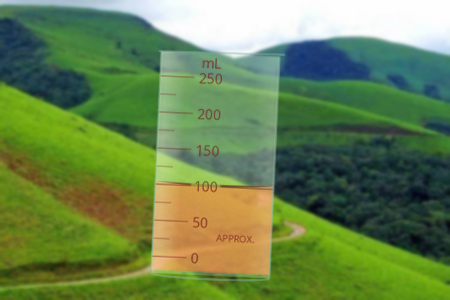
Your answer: 100 mL
